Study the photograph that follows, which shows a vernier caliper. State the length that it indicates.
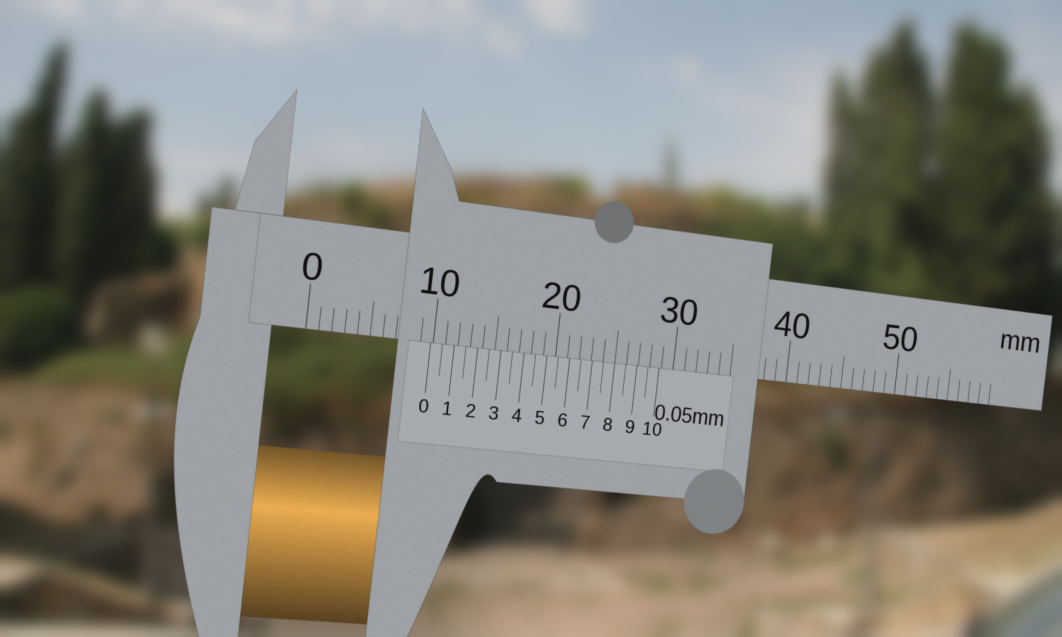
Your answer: 9.8 mm
